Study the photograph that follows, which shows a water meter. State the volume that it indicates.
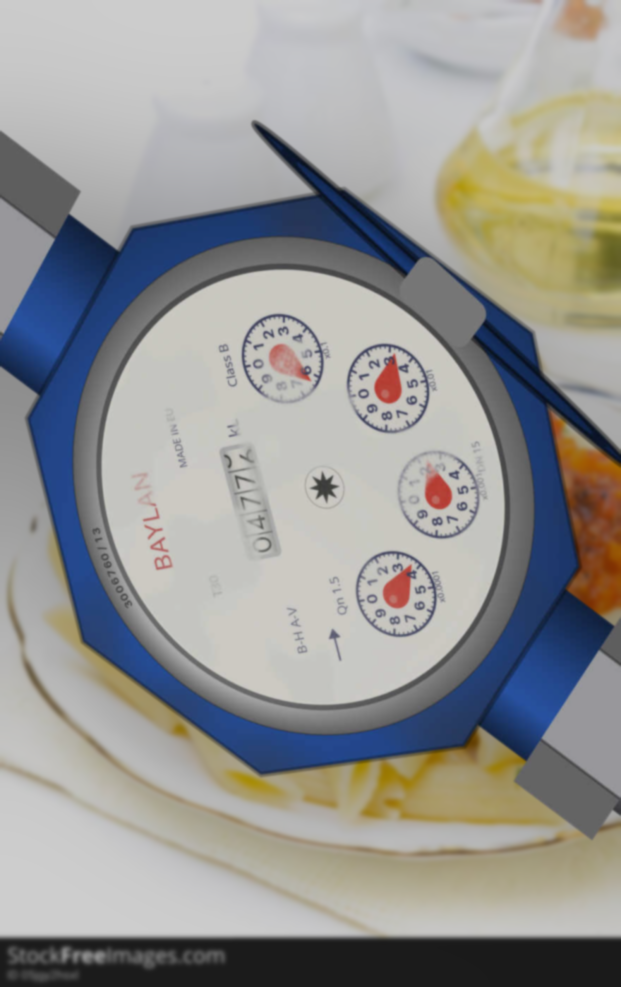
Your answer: 4775.6323 kL
